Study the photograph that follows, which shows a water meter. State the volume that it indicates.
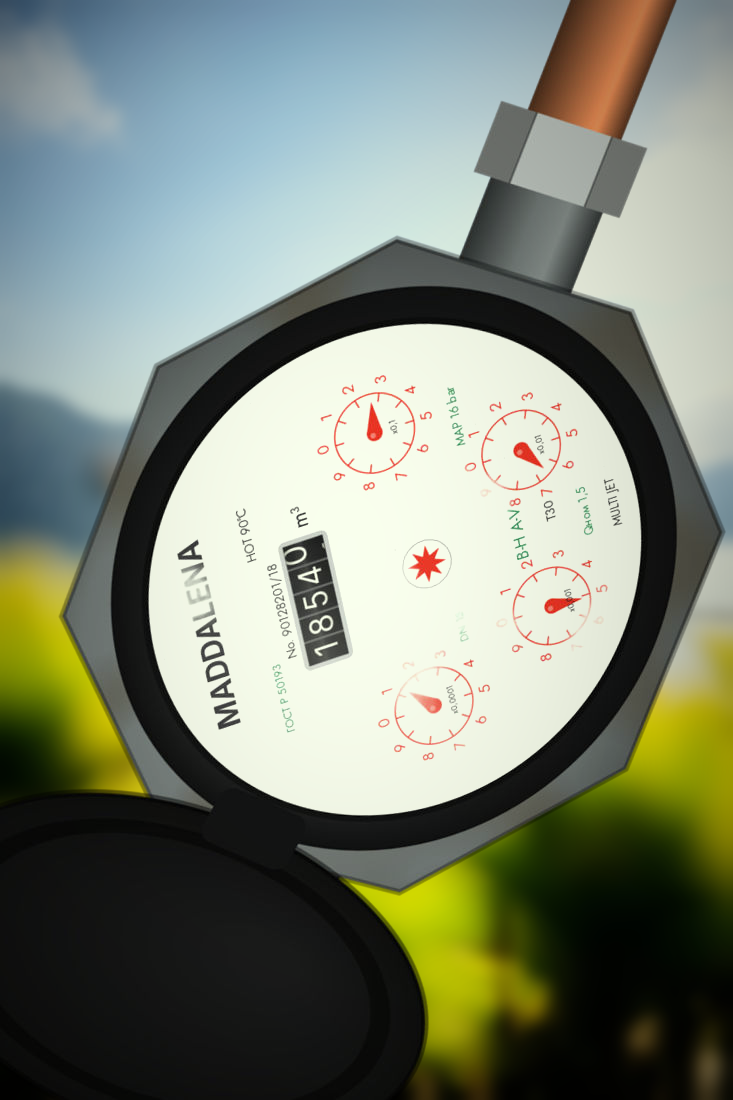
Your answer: 18540.2651 m³
